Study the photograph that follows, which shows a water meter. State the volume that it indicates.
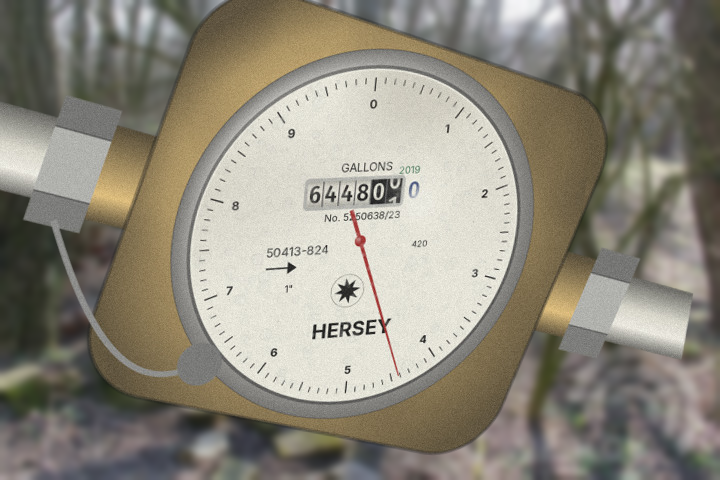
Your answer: 6448004.4 gal
